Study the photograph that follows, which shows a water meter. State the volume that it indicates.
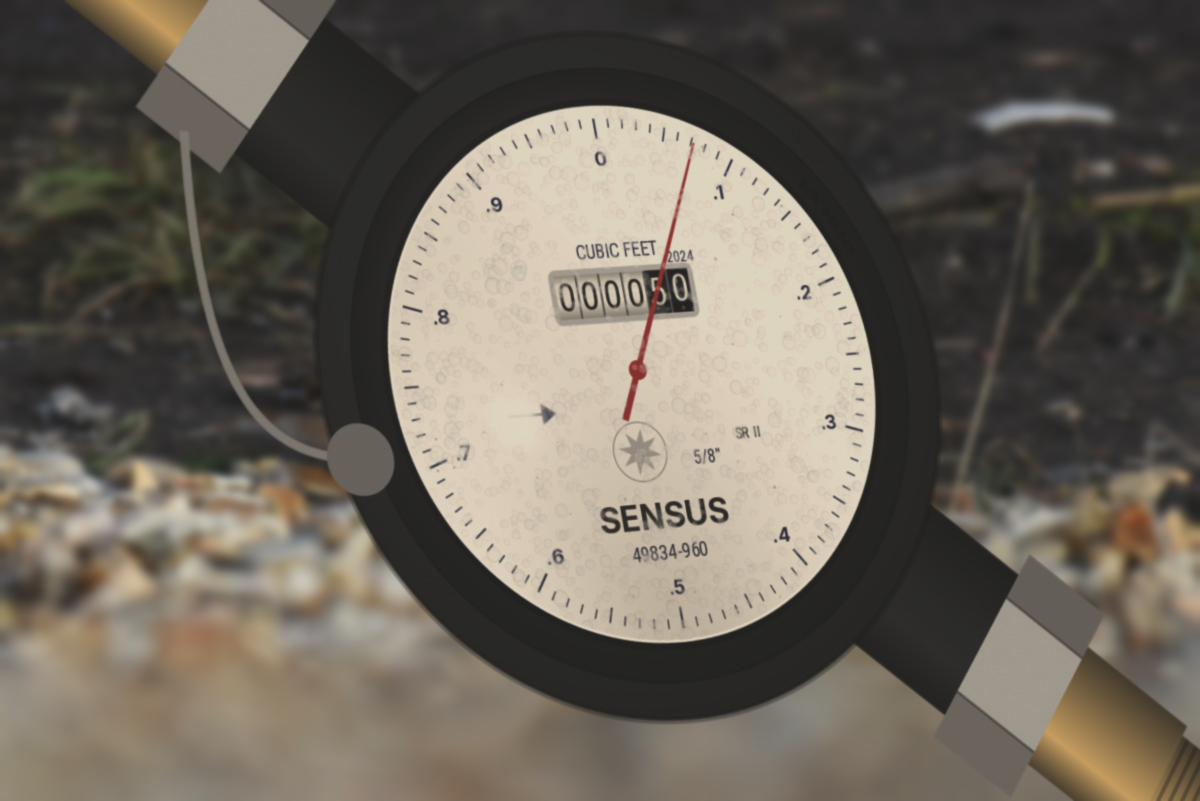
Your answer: 50.07 ft³
